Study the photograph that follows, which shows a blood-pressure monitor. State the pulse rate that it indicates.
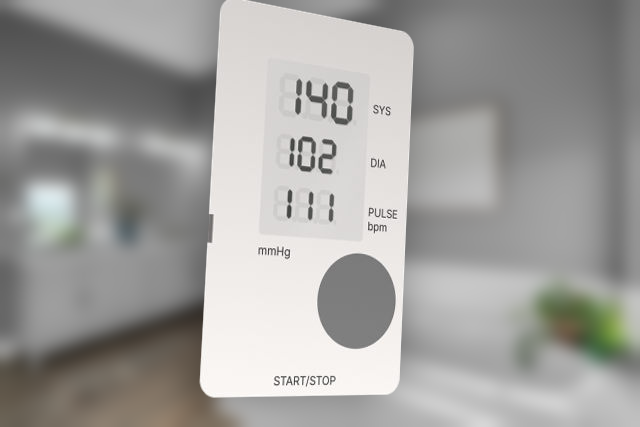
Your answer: 111 bpm
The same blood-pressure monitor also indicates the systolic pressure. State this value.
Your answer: 140 mmHg
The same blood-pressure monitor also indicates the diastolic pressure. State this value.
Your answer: 102 mmHg
